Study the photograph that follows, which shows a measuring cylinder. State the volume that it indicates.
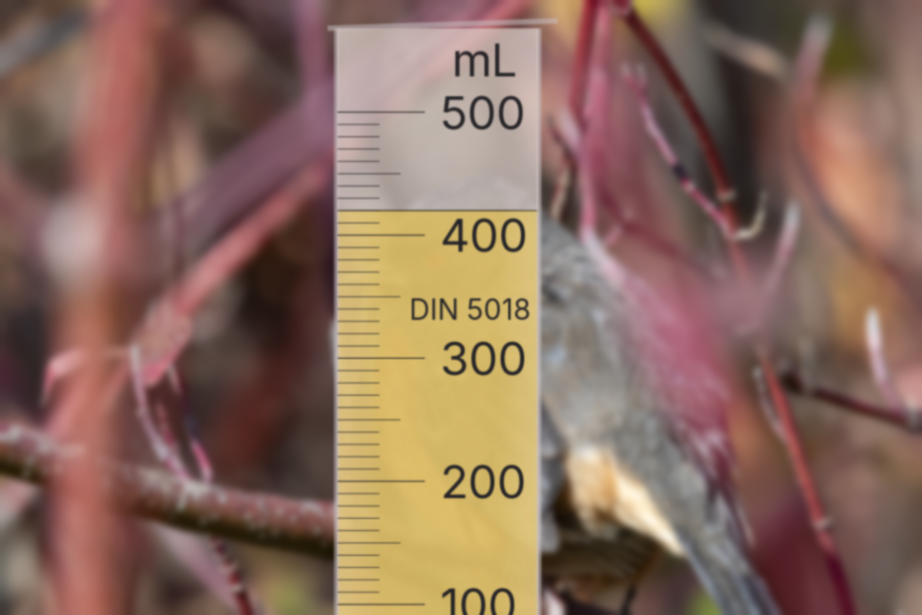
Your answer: 420 mL
